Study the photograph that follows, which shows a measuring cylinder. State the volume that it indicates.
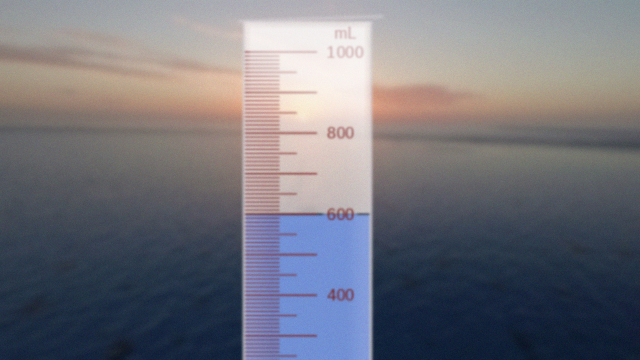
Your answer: 600 mL
